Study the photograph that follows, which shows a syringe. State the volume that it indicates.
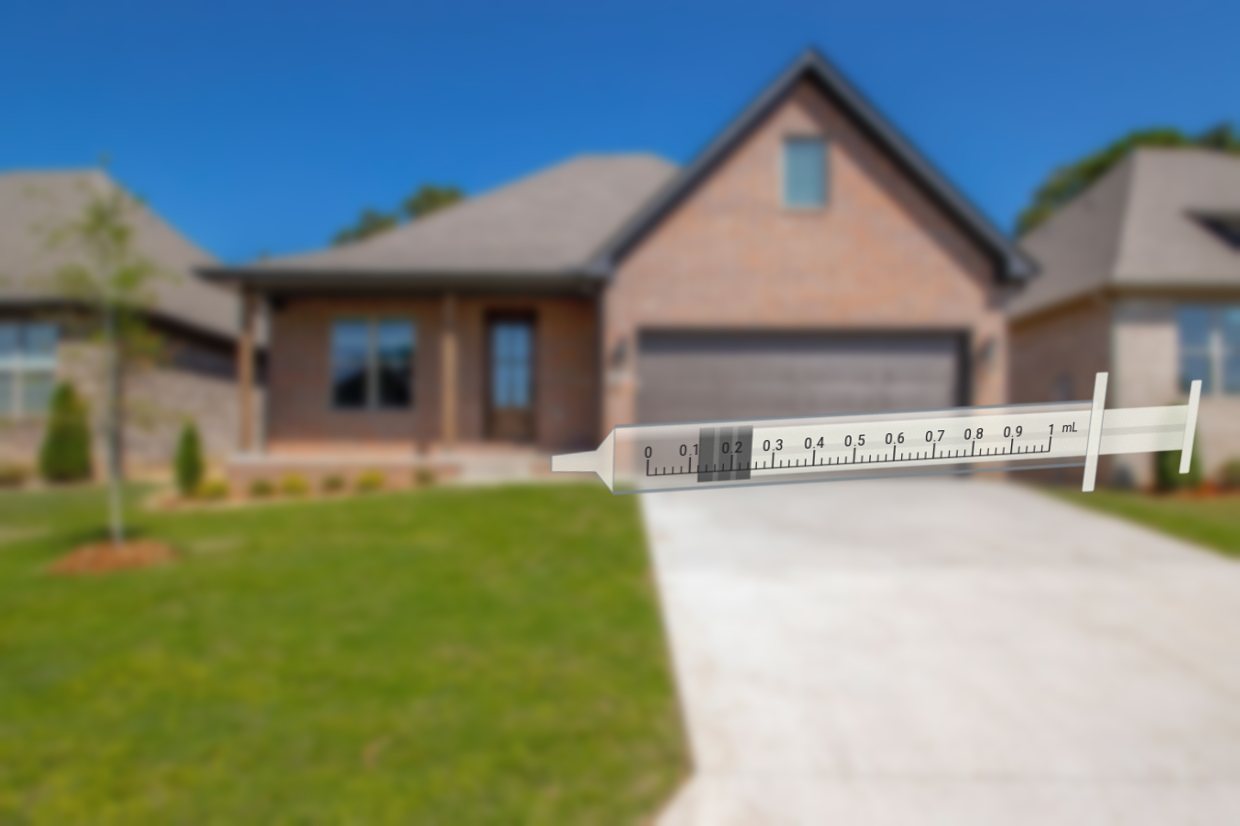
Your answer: 0.12 mL
